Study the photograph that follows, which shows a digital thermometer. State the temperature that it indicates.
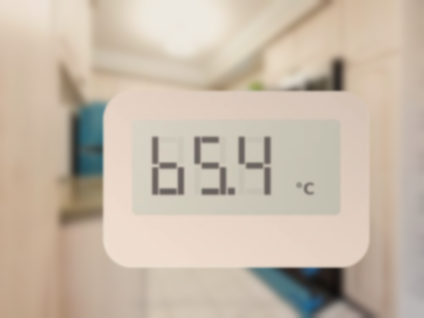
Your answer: 65.4 °C
